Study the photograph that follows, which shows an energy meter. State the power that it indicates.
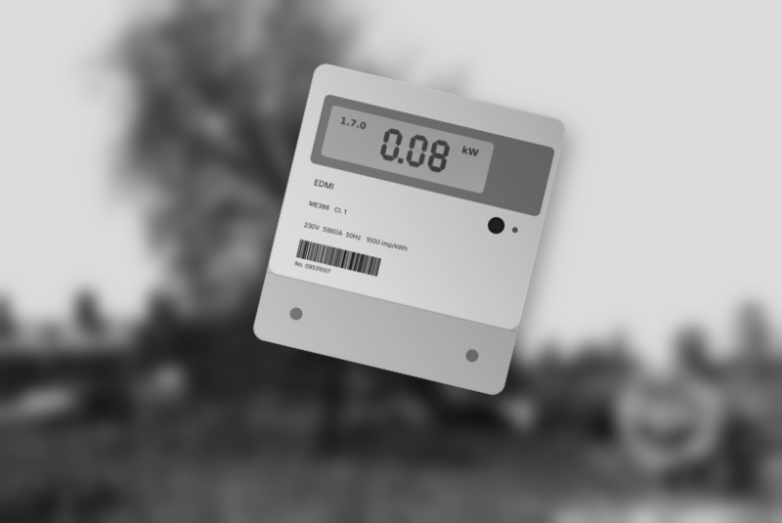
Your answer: 0.08 kW
